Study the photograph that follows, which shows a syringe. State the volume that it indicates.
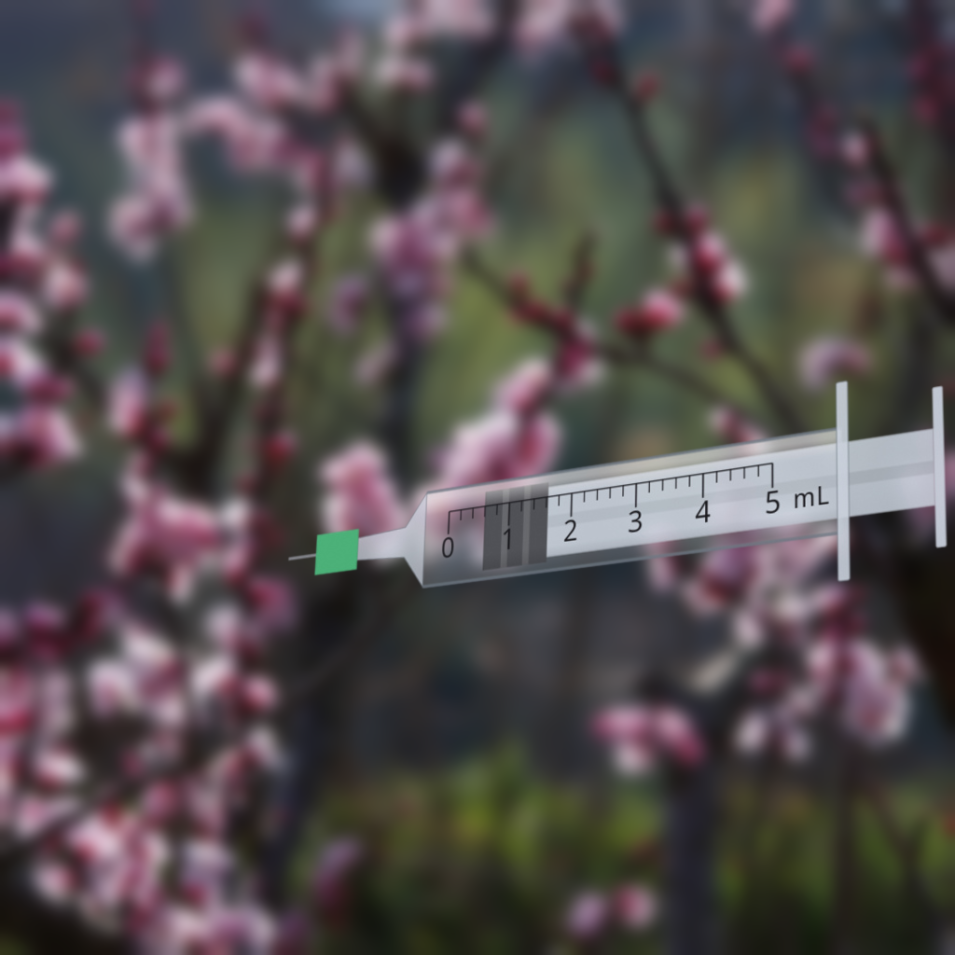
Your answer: 0.6 mL
